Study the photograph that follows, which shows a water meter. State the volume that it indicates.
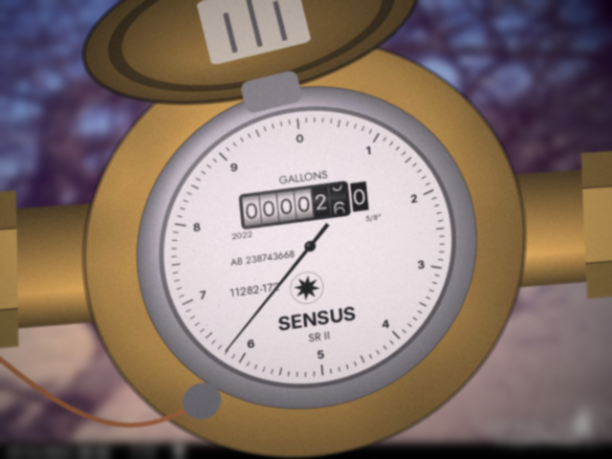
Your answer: 256.2 gal
